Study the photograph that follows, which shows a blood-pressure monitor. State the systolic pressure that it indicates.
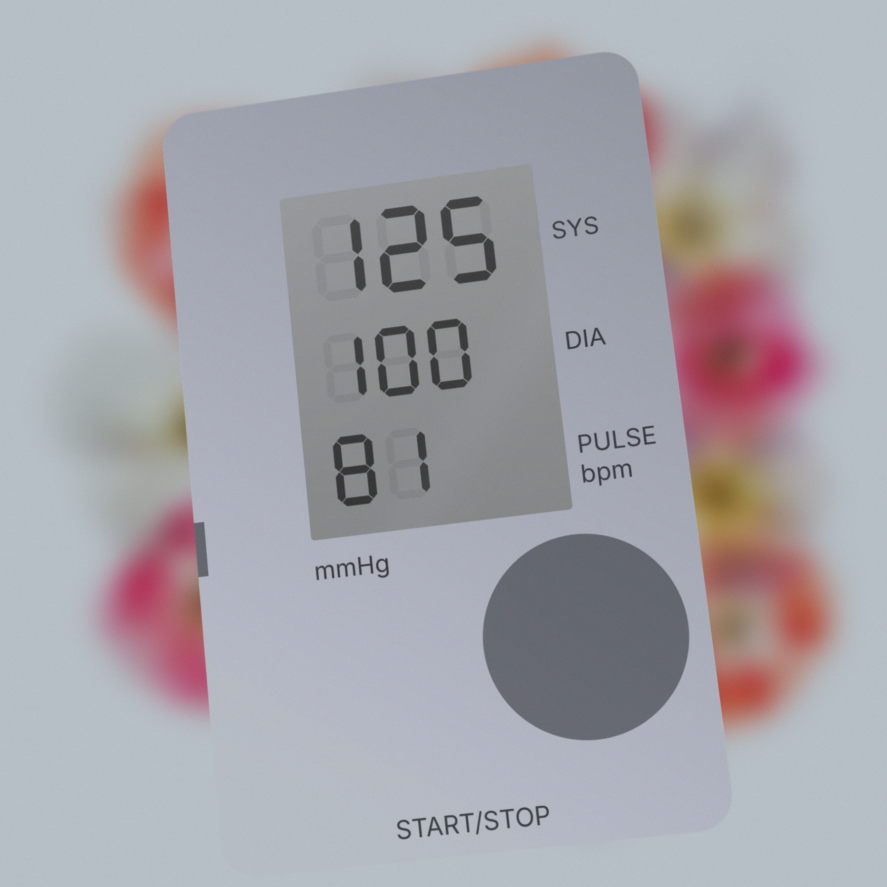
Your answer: 125 mmHg
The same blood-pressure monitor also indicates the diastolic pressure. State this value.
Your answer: 100 mmHg
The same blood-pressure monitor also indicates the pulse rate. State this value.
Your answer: 81 bpm
